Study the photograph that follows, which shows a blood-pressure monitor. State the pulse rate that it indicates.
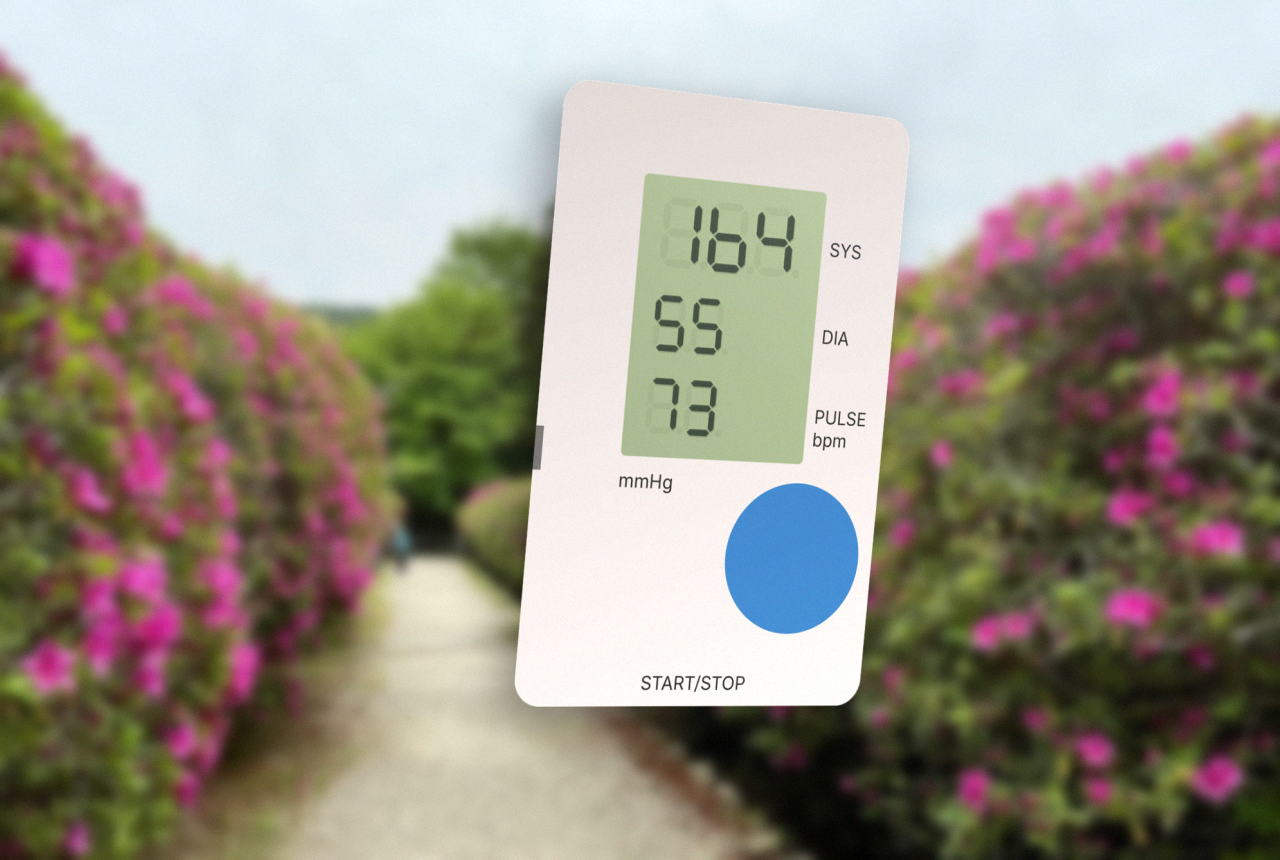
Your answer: 73 bpm
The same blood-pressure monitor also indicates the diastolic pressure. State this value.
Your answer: 55 mmHg
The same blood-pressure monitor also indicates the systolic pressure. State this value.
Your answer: 164 mmHg
